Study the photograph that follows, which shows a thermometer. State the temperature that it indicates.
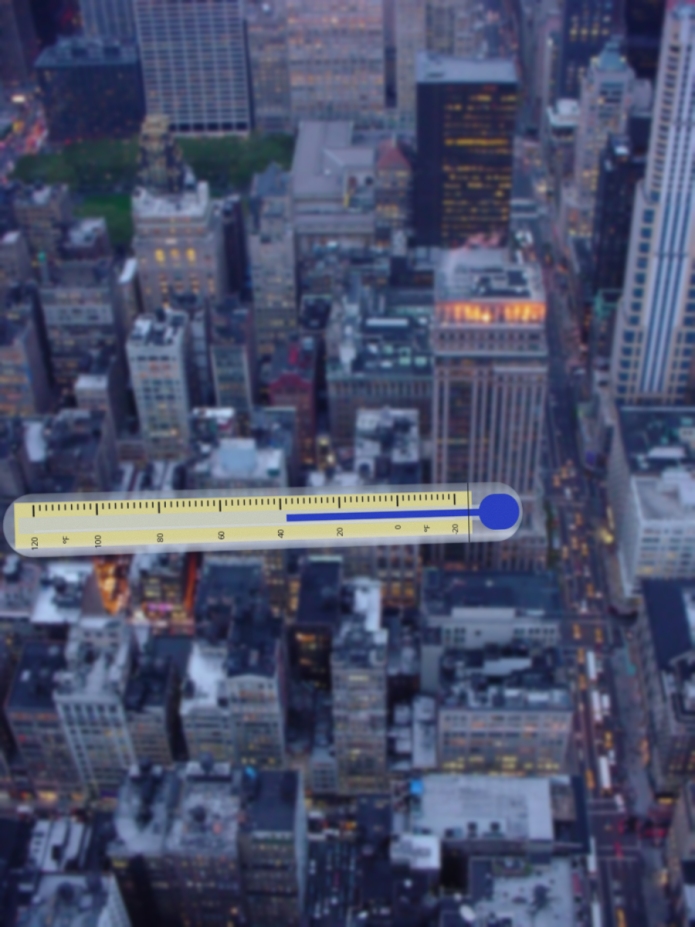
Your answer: 38 °F
